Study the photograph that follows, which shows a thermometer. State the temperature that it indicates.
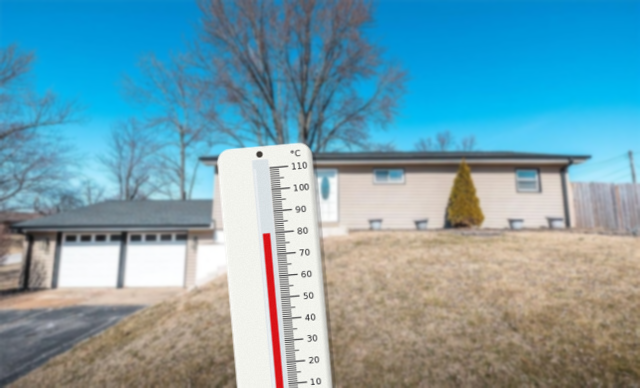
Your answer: 80 °C
